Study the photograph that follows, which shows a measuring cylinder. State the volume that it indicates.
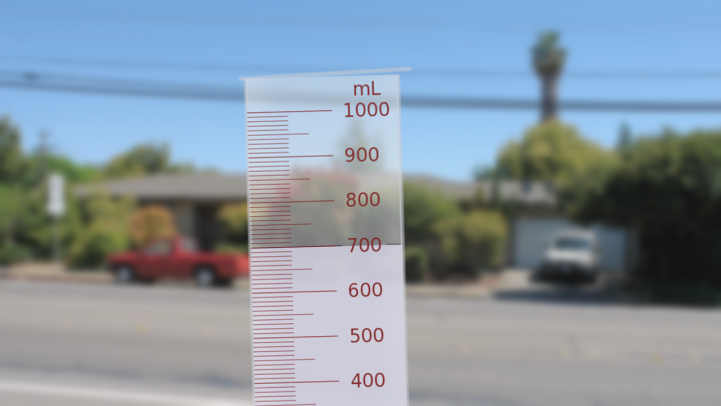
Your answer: 700 mL
